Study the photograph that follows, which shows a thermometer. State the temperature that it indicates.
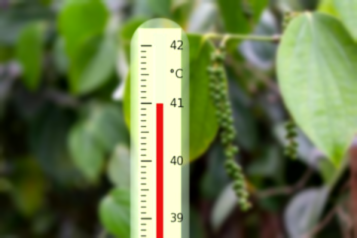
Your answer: 41 °C
